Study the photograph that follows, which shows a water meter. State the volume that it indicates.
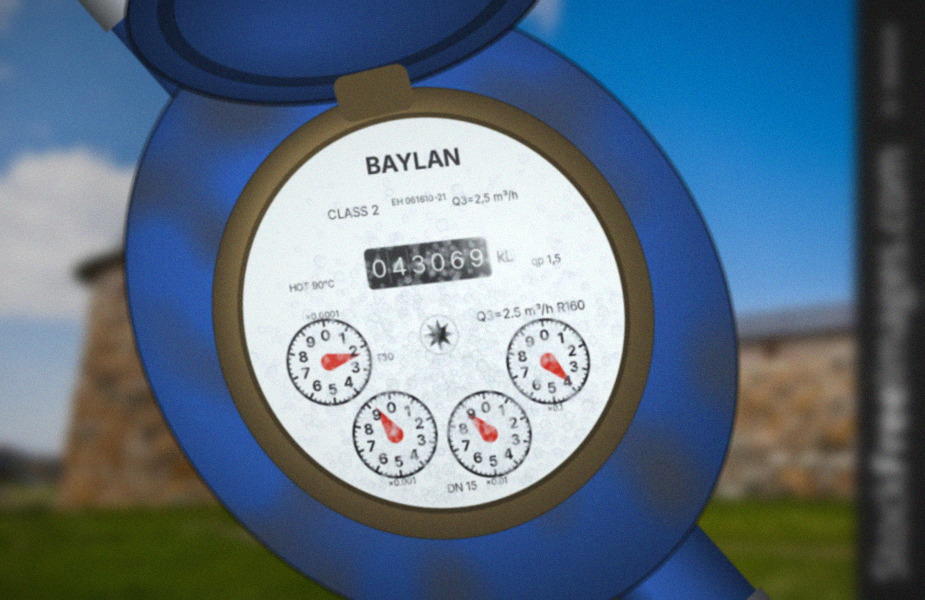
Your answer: 43069.3892 kL
